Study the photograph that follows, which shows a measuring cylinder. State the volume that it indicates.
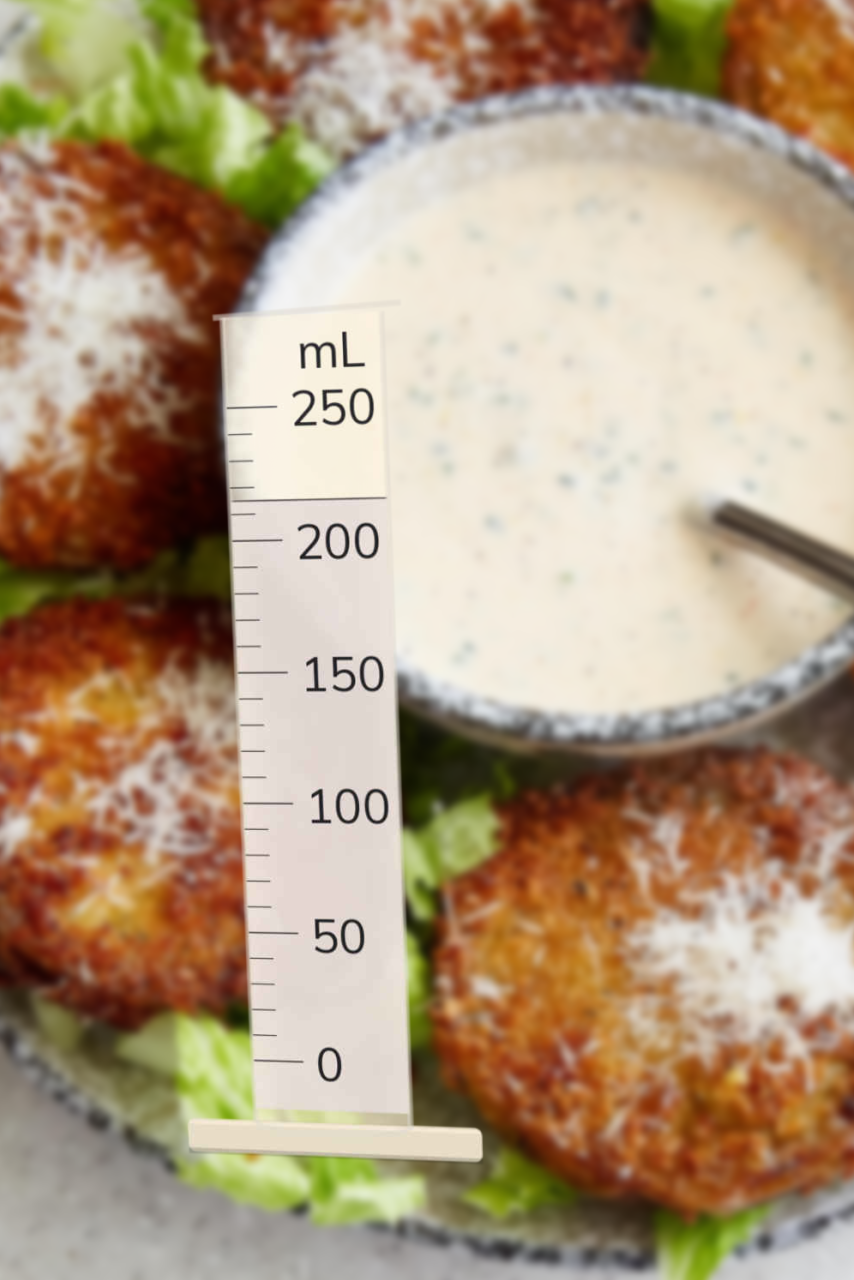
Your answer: 215 mL
